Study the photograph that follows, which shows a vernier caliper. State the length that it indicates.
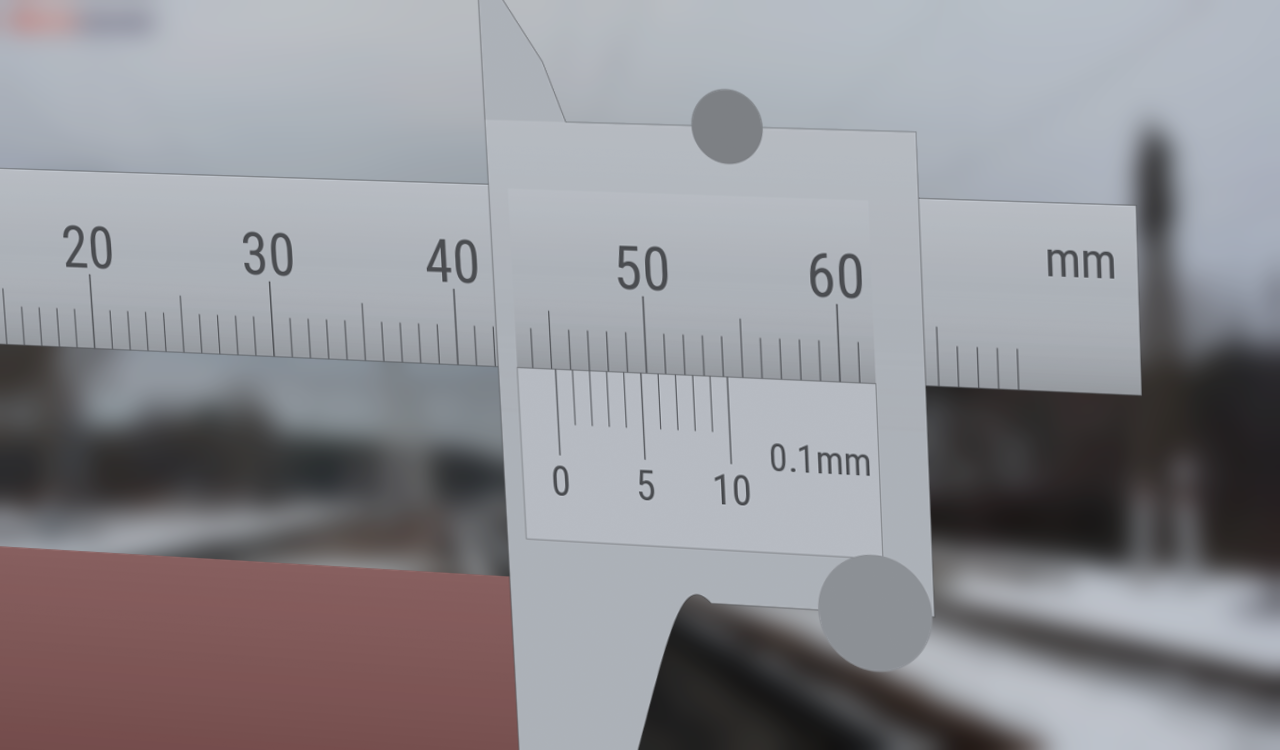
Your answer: 45.2 mm
